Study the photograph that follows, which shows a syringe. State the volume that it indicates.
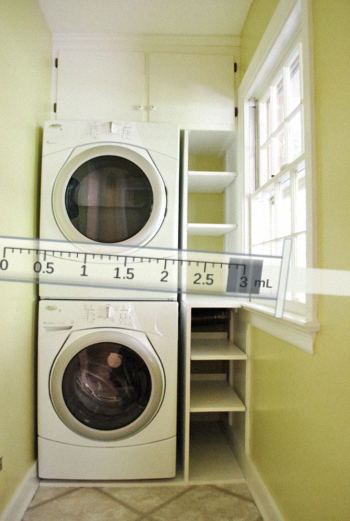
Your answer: 2.8 mL
